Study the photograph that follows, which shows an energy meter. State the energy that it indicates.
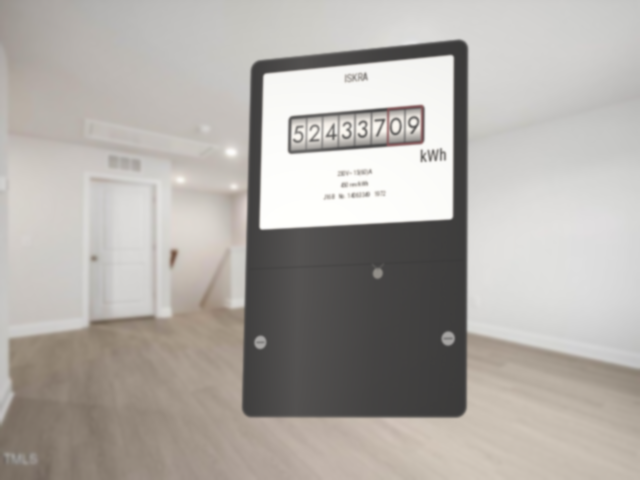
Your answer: 524337.09 kWh
